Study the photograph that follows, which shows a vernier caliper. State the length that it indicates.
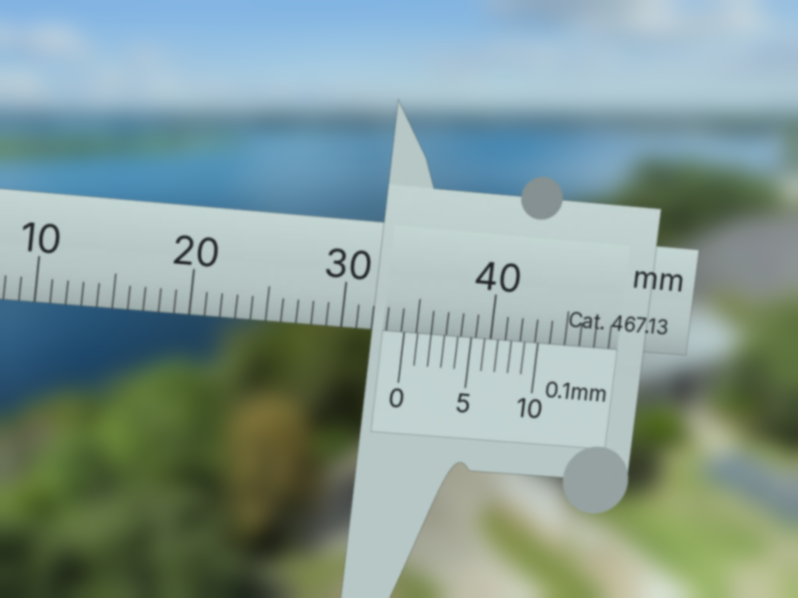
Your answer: 34.2 mm
